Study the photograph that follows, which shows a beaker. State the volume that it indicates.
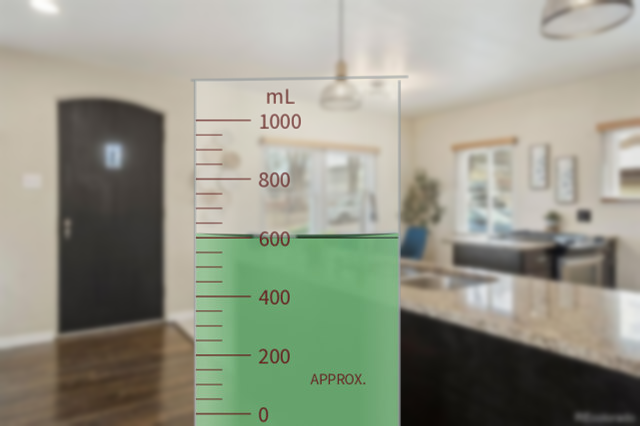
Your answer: 600 mL
